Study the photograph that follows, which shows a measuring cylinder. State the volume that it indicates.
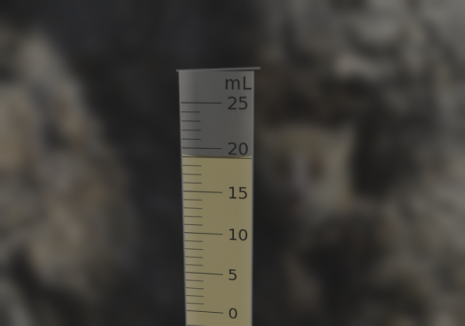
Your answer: 19 mL
